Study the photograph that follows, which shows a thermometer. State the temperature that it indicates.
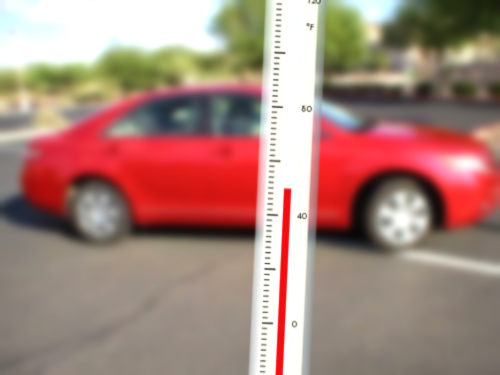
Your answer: 50 °F
